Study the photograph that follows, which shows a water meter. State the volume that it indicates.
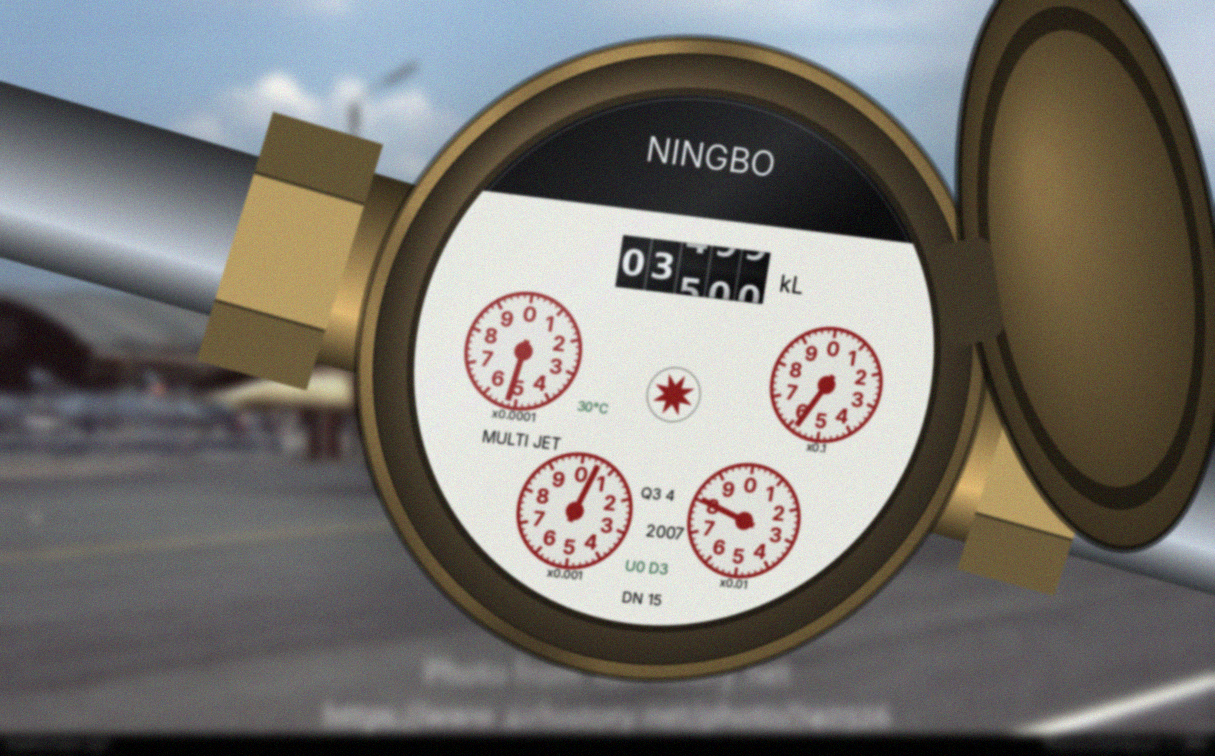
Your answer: 3499.5805 kL
